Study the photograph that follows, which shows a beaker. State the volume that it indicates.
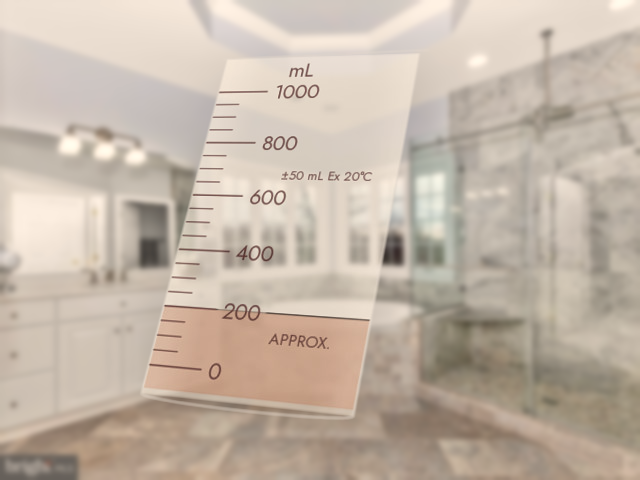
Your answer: 200 mL
